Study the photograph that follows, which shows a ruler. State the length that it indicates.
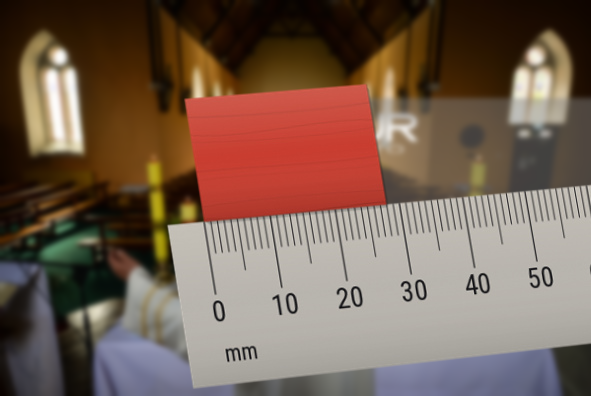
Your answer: 28 mm
